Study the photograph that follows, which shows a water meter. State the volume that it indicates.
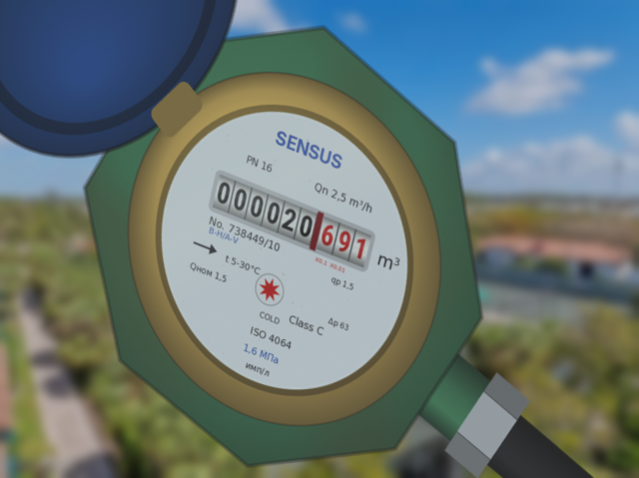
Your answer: 20.691 m³
